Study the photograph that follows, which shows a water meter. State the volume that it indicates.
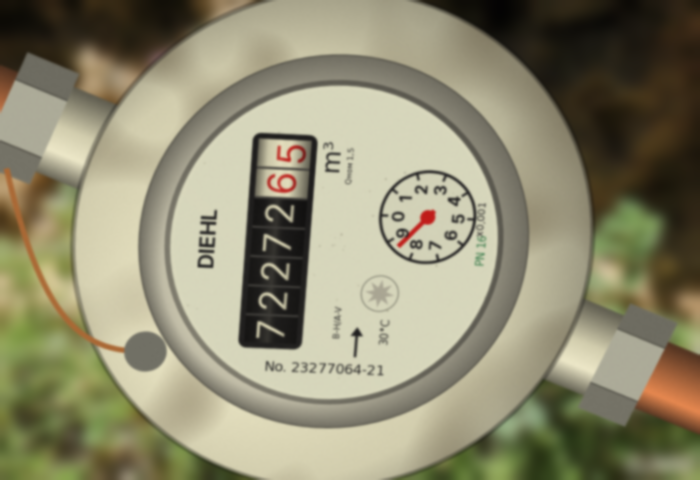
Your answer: 72272.648 m³
